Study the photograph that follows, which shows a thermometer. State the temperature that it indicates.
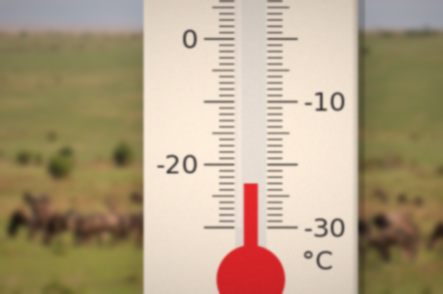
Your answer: -23 °C
